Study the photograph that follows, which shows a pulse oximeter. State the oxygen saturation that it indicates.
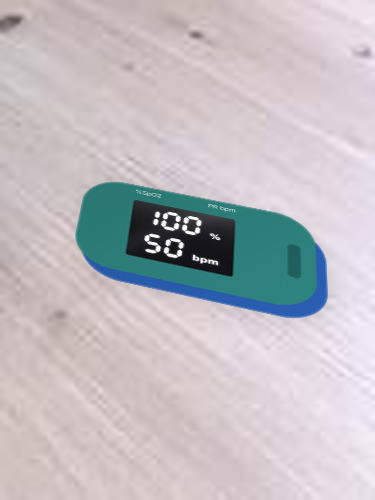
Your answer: 100 %
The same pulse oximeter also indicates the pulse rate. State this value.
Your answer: 50 bpm
